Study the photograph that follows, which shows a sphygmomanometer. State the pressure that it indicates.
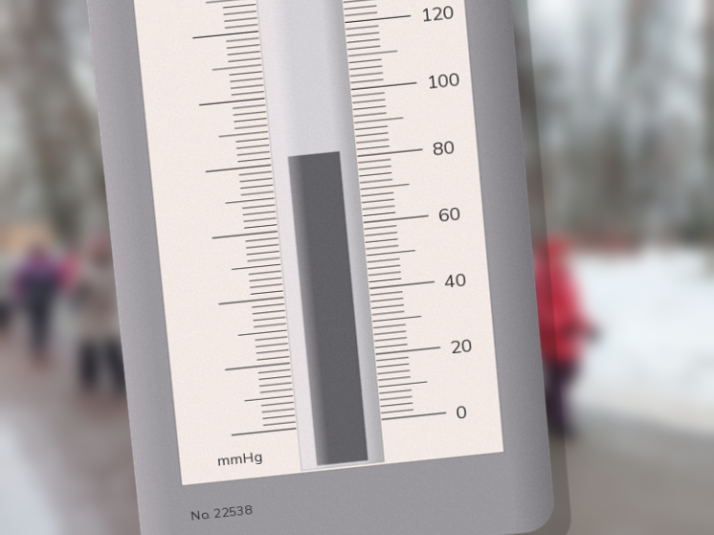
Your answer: 82 mmHg
